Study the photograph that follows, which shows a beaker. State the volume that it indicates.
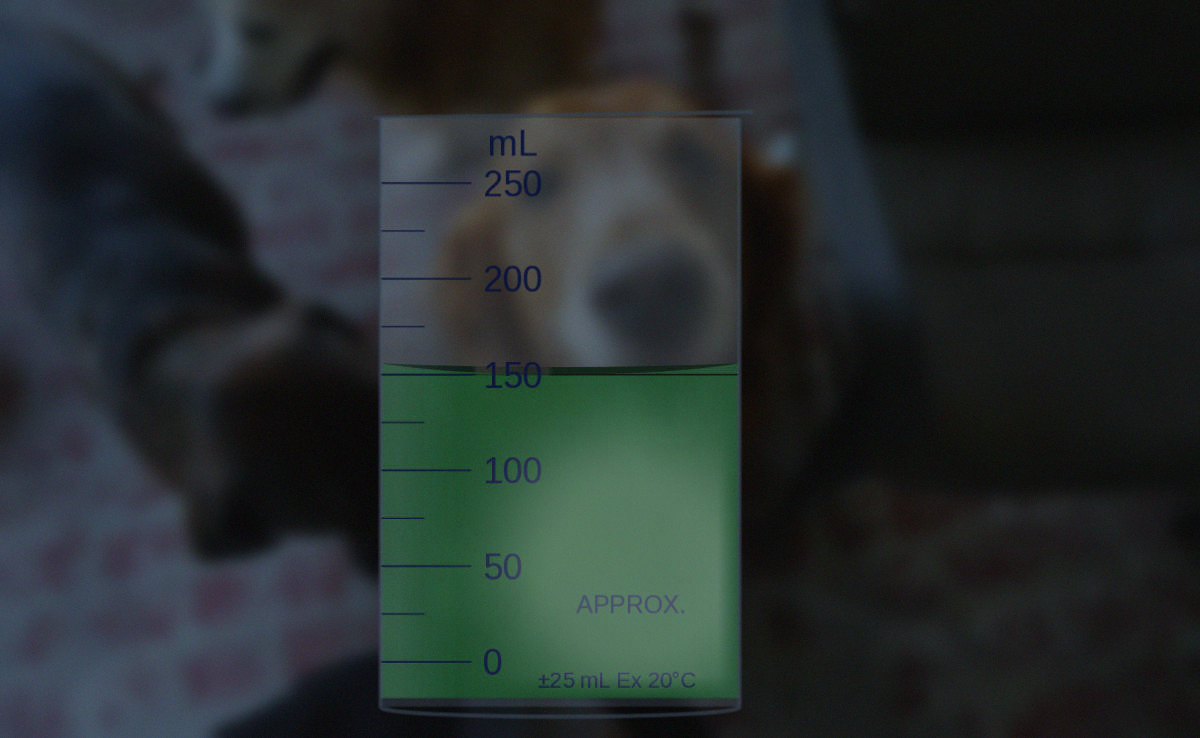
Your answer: 150 mL
